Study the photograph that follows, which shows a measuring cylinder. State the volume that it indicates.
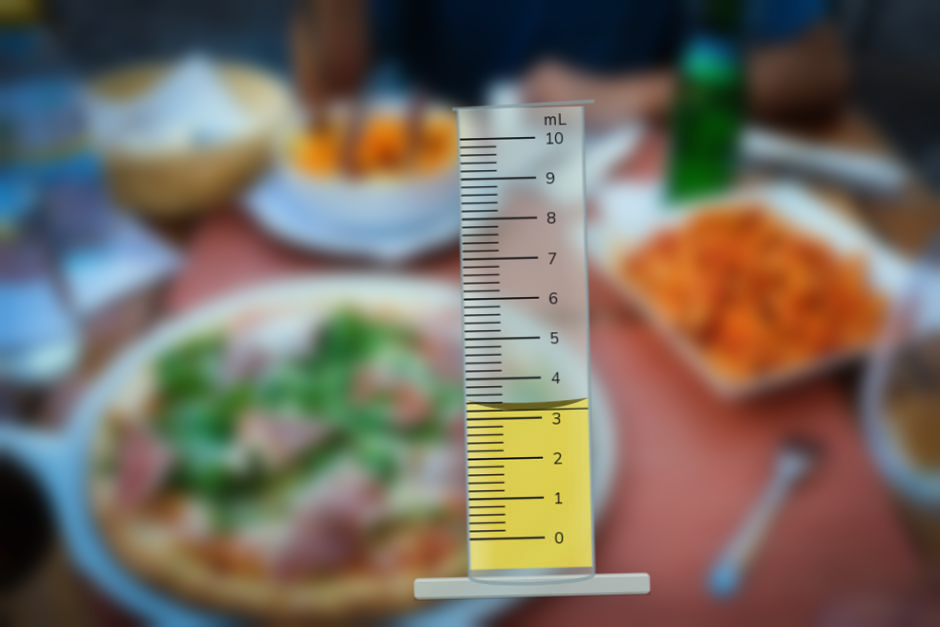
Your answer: 3.2 mL
